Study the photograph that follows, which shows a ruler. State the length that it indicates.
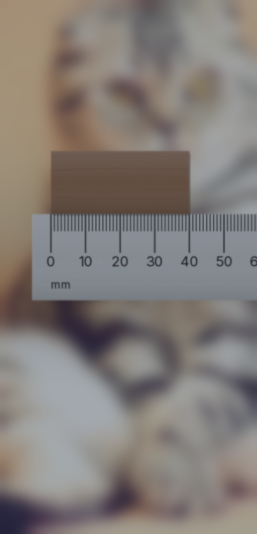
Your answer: 40 mm
